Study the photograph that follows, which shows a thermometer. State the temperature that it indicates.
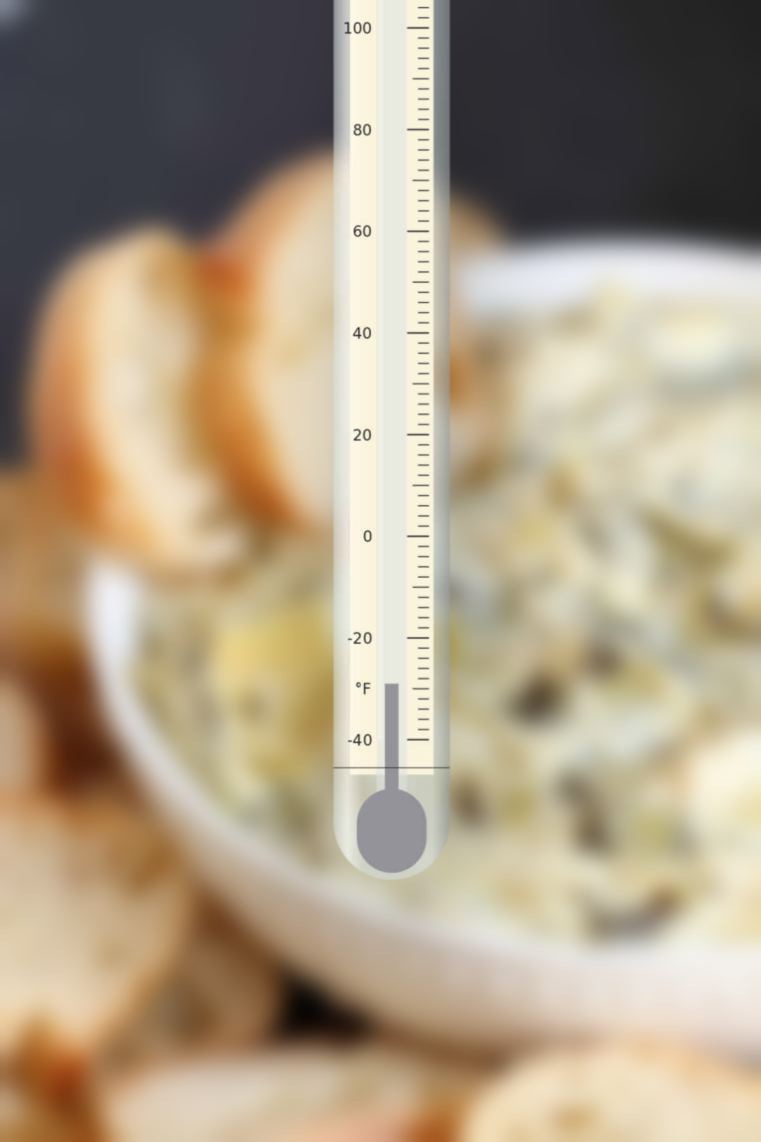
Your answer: -29 °F
